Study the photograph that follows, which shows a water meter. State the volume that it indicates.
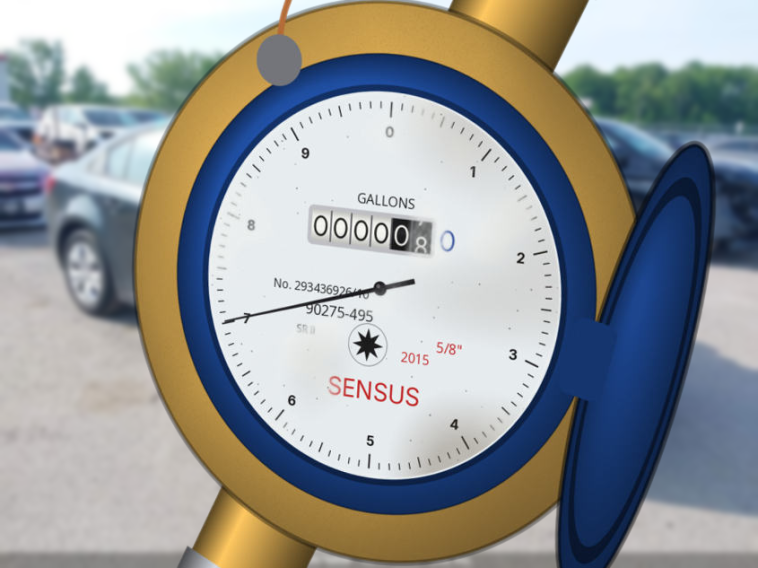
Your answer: 77.0 gal
